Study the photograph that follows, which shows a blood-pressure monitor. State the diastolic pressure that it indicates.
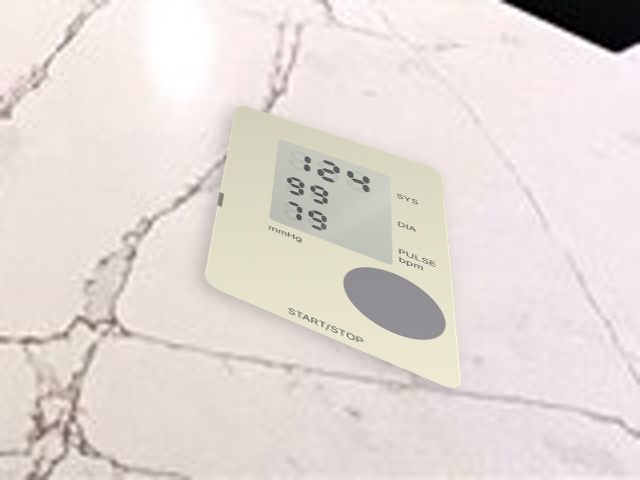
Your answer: 99 mmHg
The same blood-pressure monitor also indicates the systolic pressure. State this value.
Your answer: 124 mmHg
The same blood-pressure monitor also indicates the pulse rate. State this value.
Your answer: 79 bpm
